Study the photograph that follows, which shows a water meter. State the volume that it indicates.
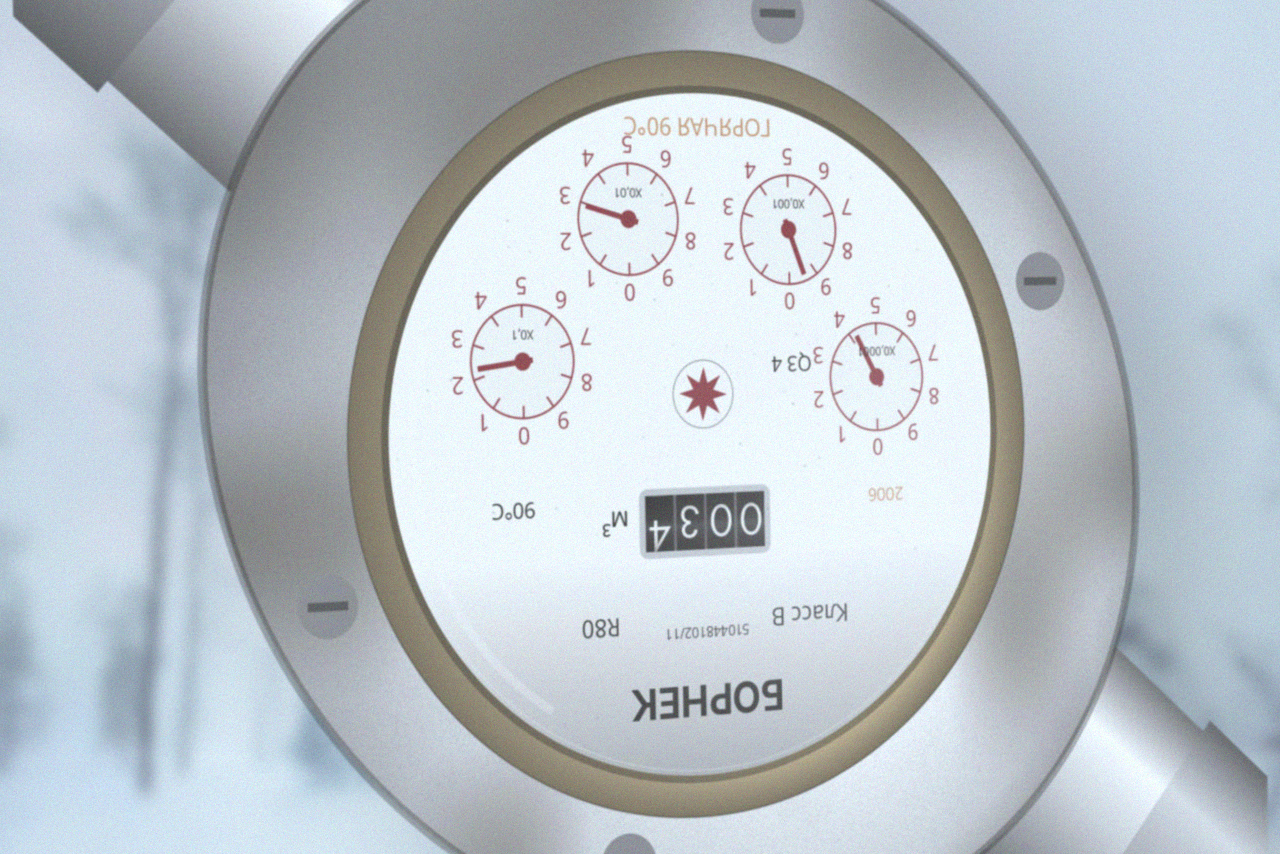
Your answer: 34.2294 m³
